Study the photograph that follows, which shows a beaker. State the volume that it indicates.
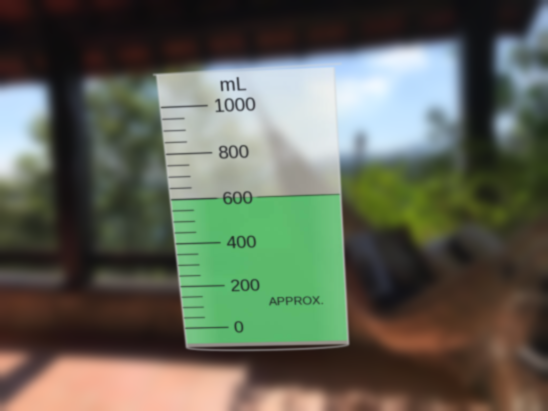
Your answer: 600 mL
